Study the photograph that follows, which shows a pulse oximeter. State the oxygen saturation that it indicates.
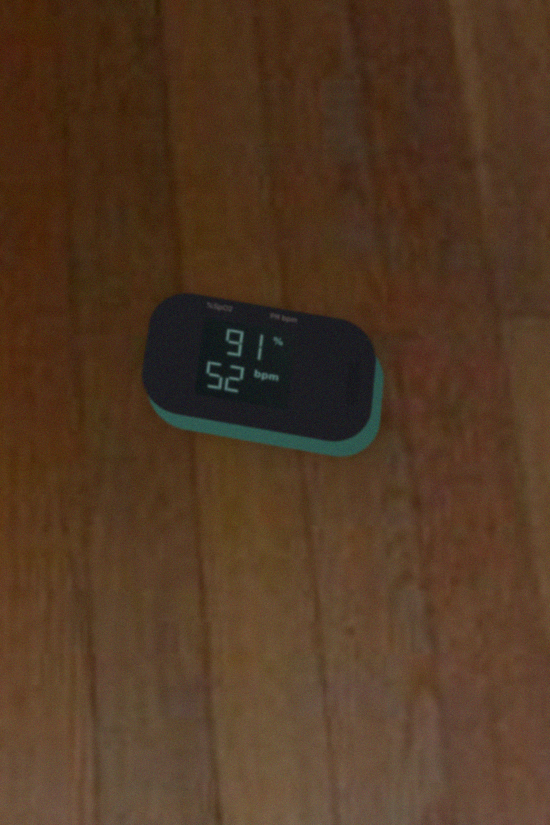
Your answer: 91 %
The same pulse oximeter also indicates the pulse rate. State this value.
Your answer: 52 bpm
